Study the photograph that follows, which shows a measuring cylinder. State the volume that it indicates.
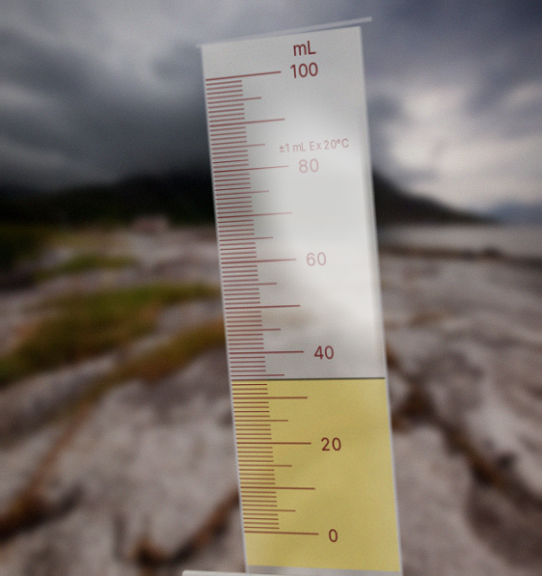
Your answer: 34 mL
